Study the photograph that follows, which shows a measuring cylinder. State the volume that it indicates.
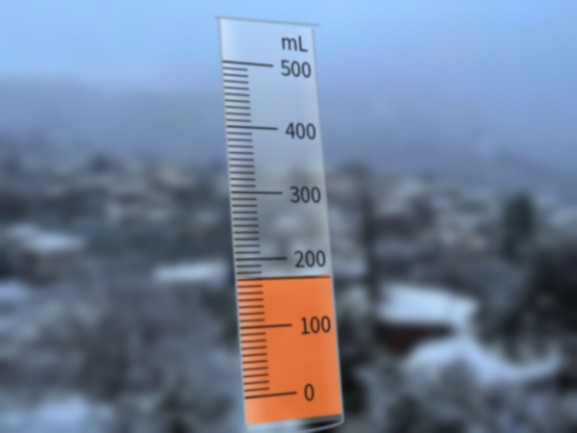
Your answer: 170 mL
